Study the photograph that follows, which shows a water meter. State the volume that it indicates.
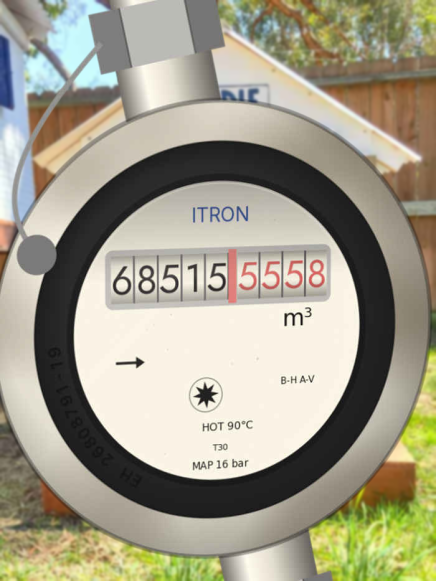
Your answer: 68515.5558 m³
